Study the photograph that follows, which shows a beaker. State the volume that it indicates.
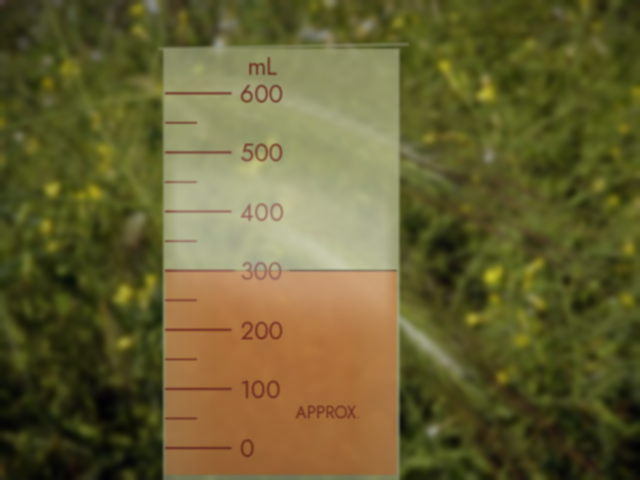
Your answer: 300 mL
